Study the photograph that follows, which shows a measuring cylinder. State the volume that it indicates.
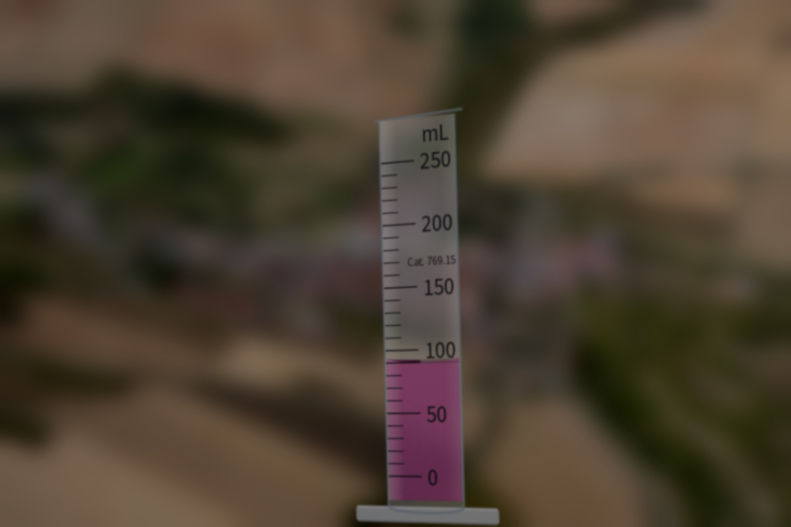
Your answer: 90 mL
